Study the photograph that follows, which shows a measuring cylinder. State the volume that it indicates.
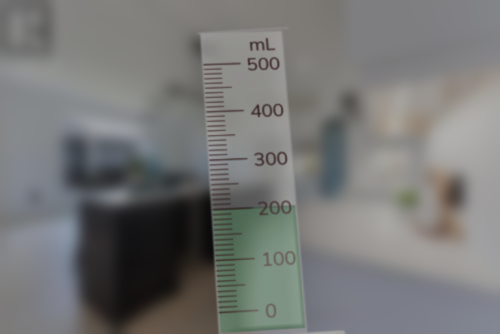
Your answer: 200 mL
